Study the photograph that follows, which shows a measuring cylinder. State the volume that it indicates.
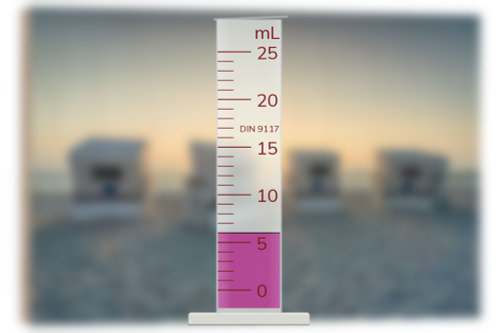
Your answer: 6 mL
